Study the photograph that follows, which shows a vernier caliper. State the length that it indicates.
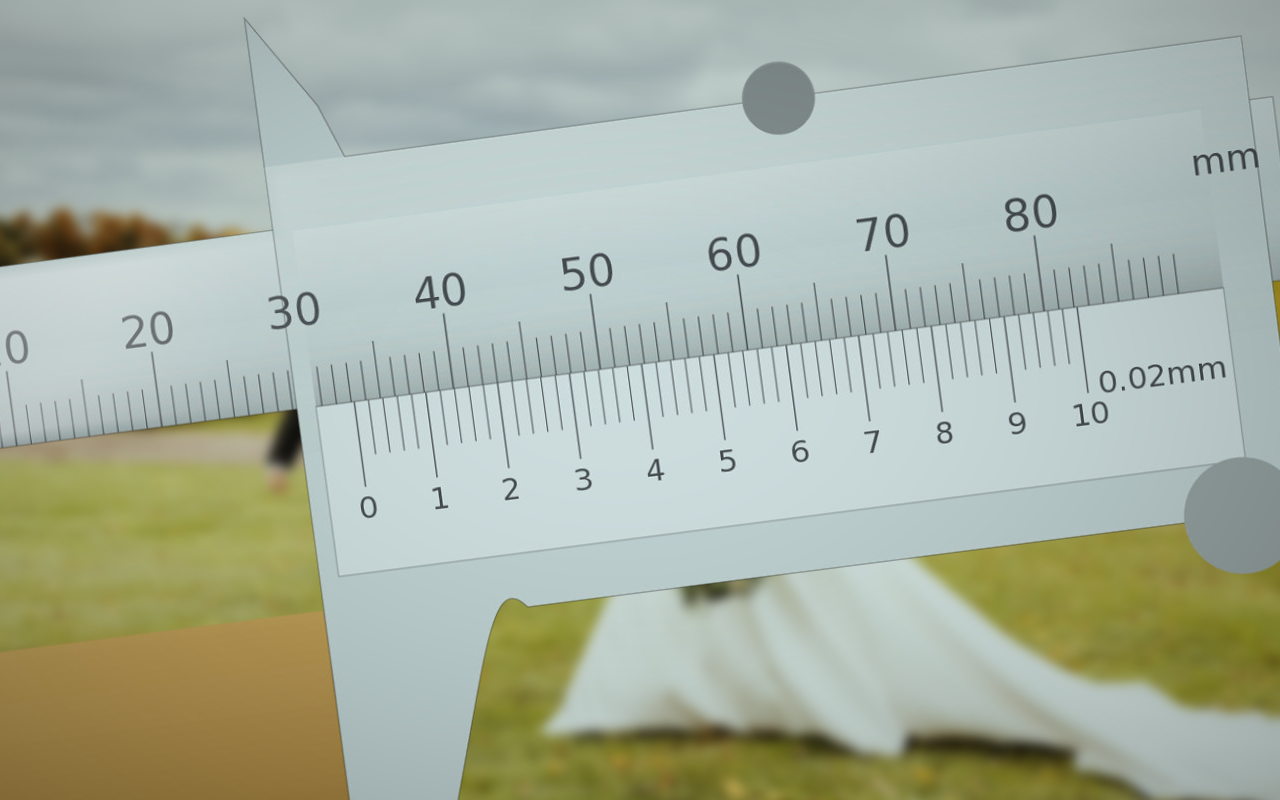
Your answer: 33.2 mm
